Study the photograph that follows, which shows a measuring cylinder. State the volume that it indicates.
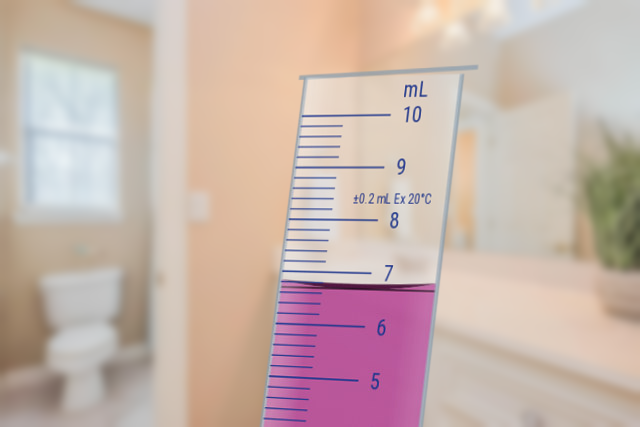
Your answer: 6.7 mL
